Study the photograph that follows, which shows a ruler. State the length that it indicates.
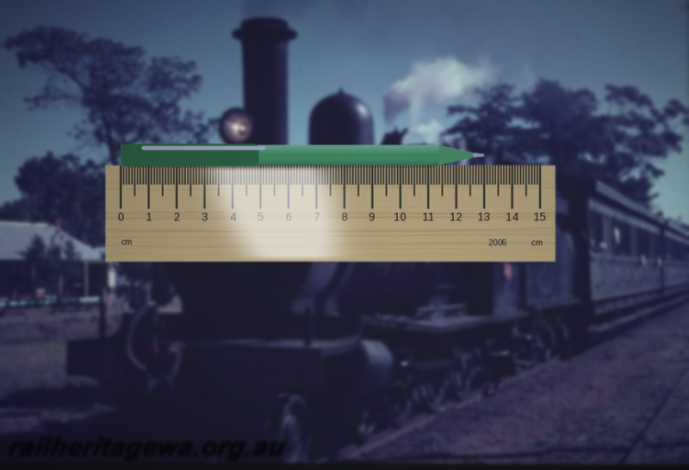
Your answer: 13 cm
